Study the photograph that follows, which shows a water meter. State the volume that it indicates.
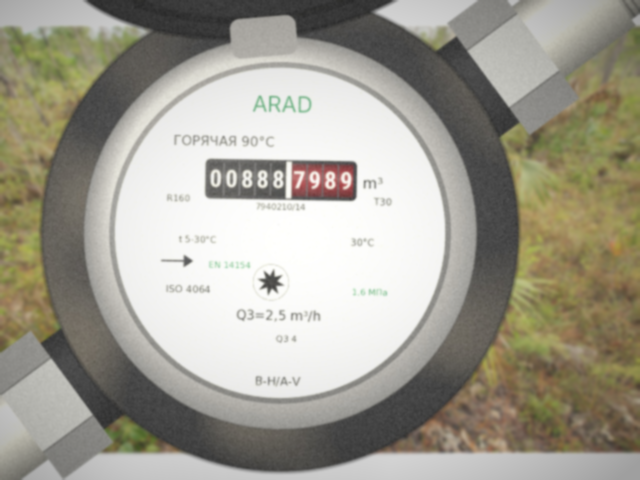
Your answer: 888.7989 m³
